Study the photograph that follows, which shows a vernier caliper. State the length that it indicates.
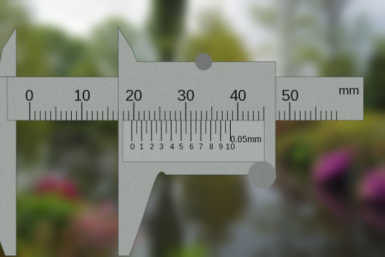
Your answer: 19.6 mm
